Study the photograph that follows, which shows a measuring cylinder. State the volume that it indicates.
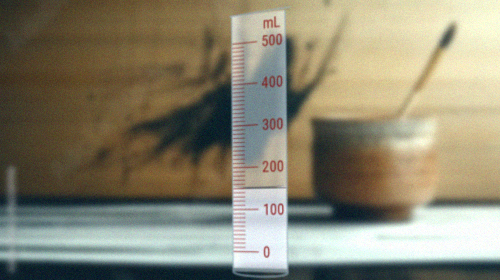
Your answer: 150 mL
